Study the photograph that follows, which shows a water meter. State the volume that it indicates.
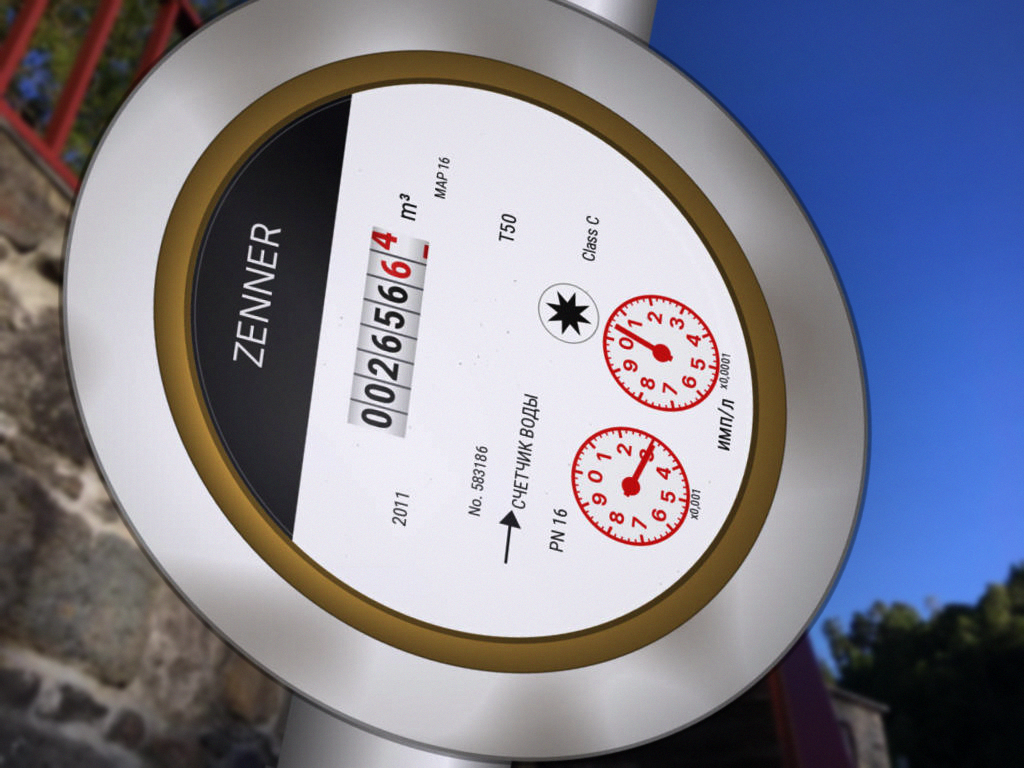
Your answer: 2656.6430 m³
